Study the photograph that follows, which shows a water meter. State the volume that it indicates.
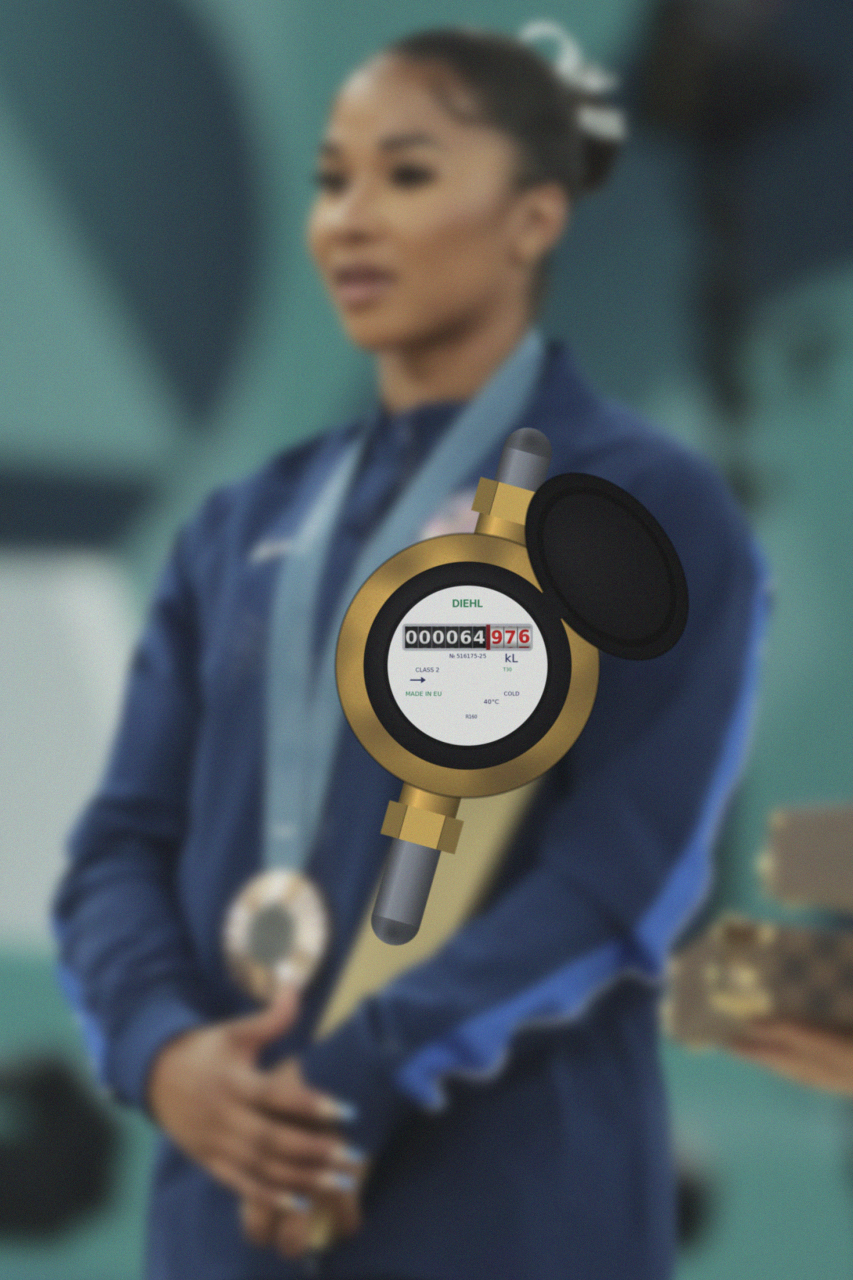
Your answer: 64.976 kL
